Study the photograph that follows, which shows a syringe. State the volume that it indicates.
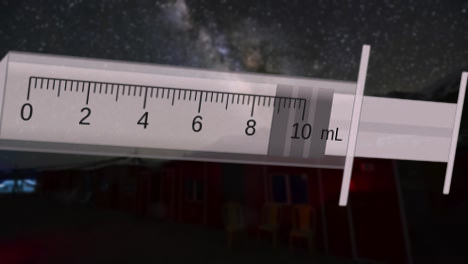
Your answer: 8.8 mL
